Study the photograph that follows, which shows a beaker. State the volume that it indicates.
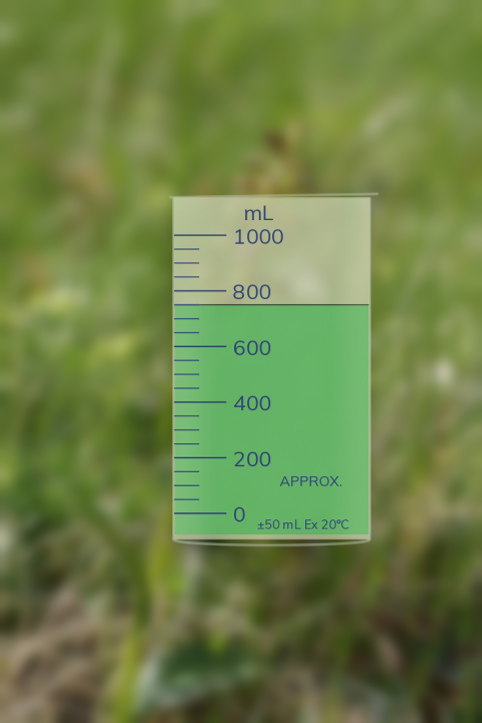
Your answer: 750 mL
